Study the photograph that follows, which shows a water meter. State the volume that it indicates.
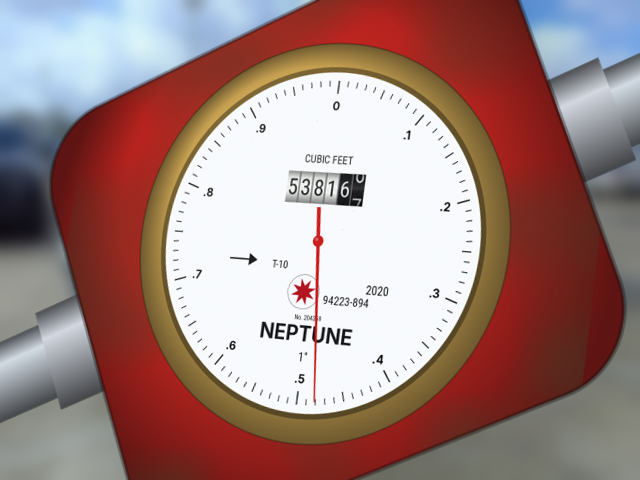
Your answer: 538166.48 ft³
